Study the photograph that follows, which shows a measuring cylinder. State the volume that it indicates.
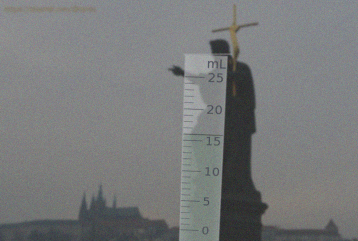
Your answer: 16 mL
